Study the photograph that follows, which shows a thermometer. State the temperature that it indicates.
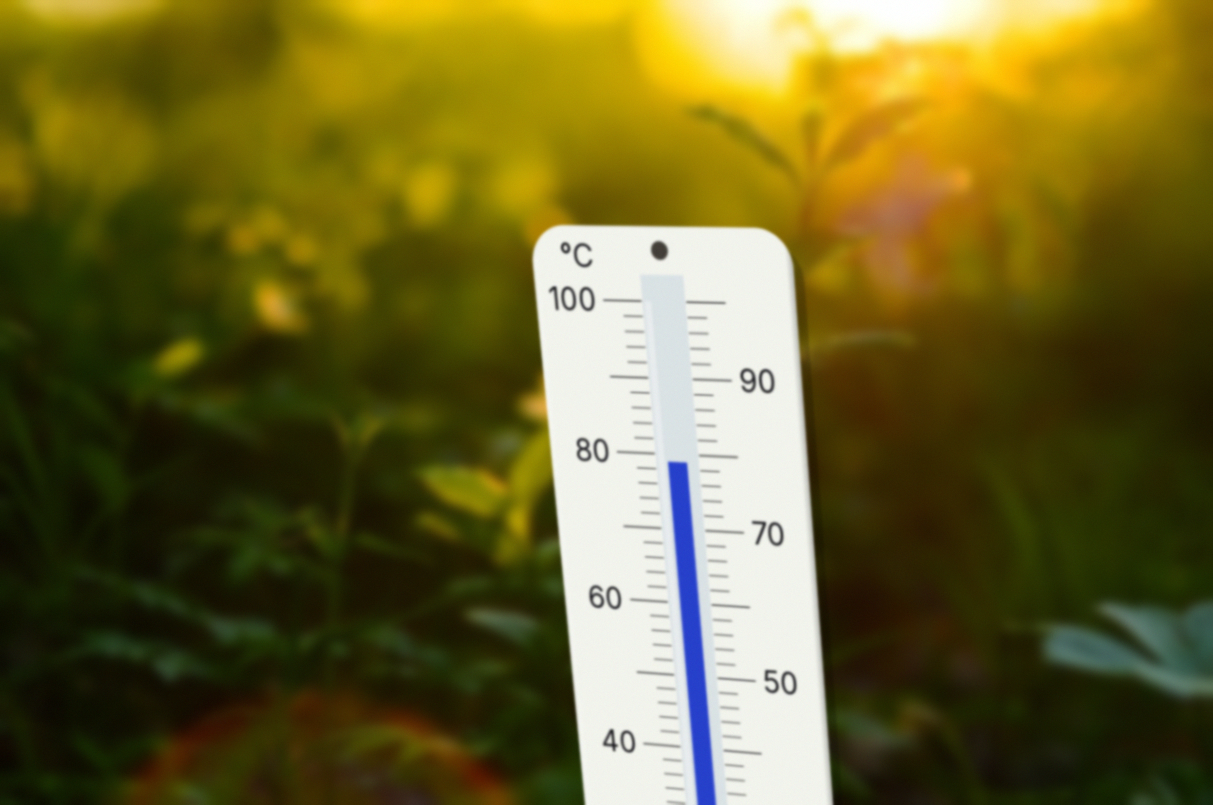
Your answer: 79 °C
